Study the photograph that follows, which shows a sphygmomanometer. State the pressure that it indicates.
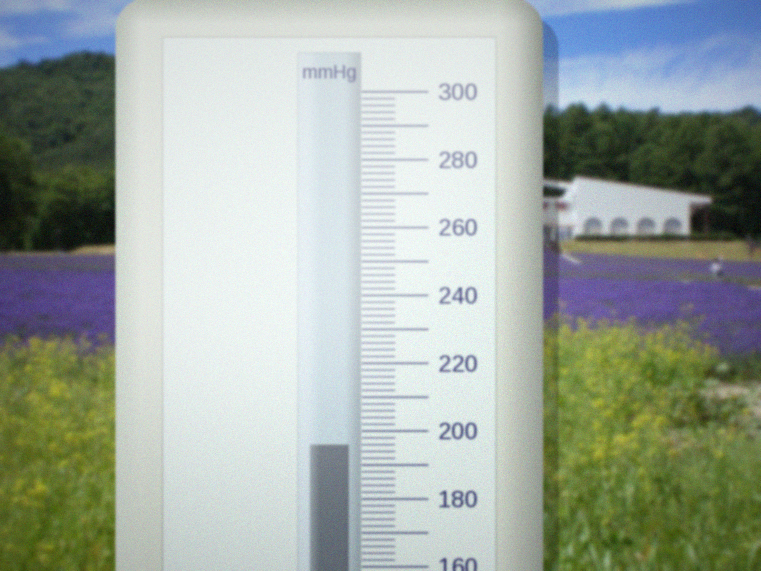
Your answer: 196 mmHg
